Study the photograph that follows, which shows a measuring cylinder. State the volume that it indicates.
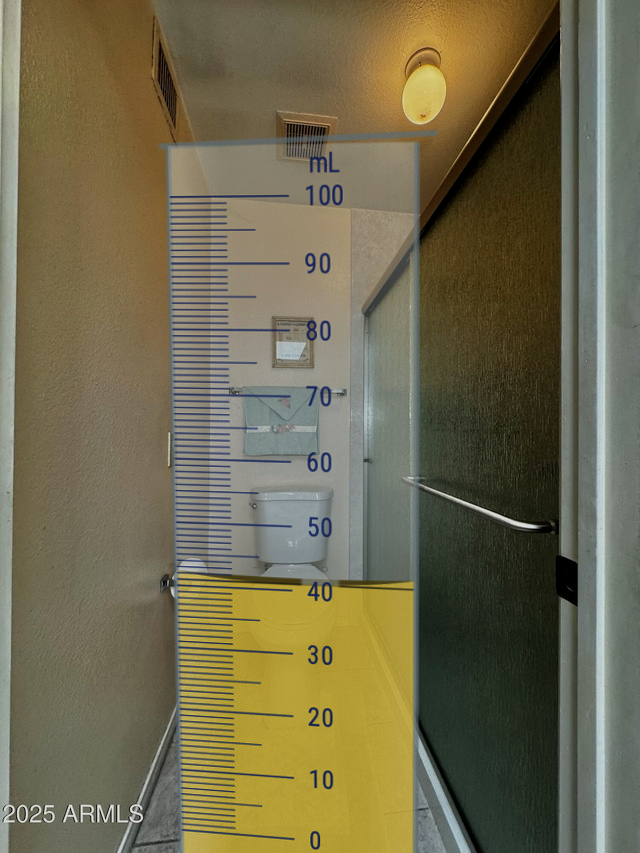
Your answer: 41 mL
